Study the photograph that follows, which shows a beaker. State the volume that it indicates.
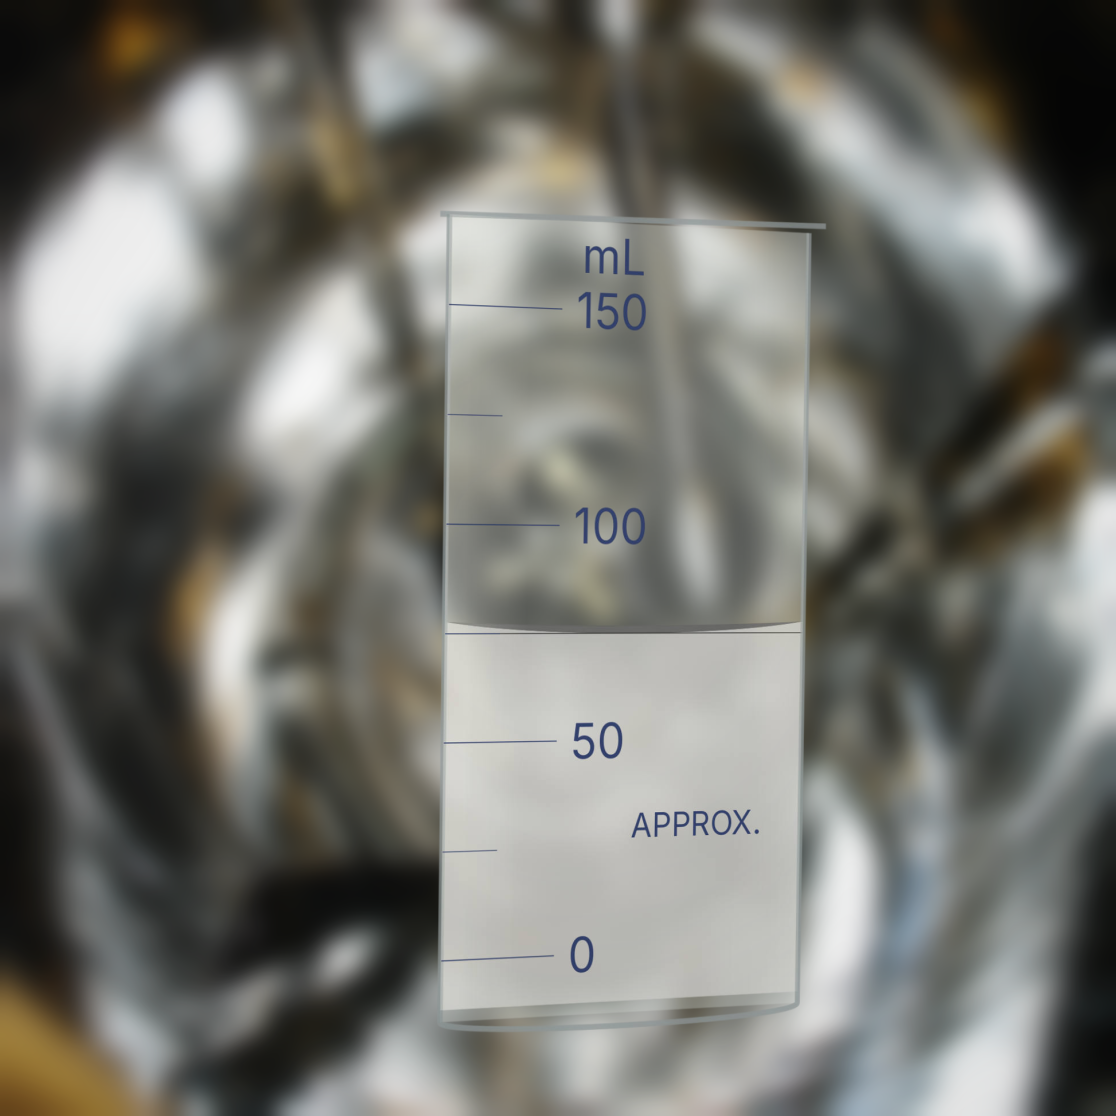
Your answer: 75 mL
